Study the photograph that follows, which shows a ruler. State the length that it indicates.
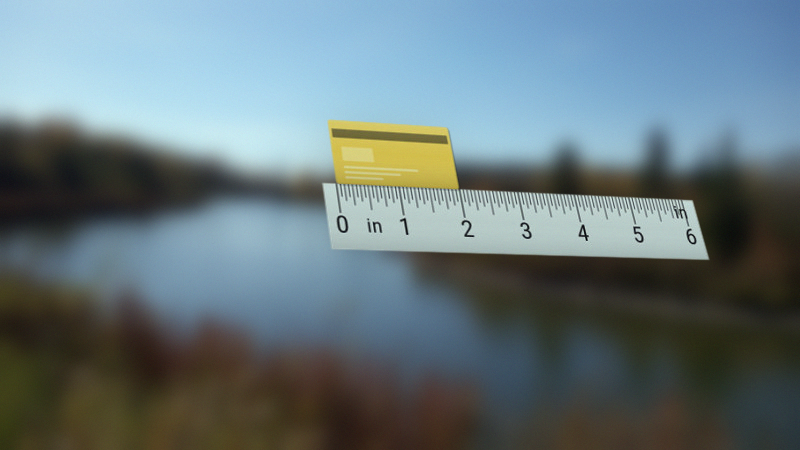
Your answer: 2 in
